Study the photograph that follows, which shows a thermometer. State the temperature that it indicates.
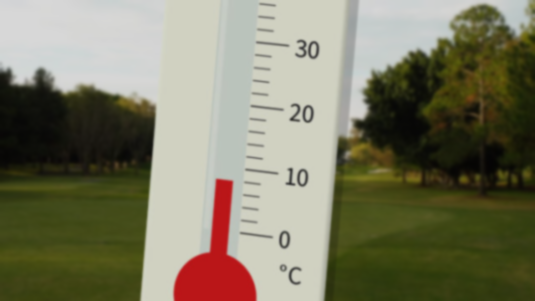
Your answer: 8 °C
